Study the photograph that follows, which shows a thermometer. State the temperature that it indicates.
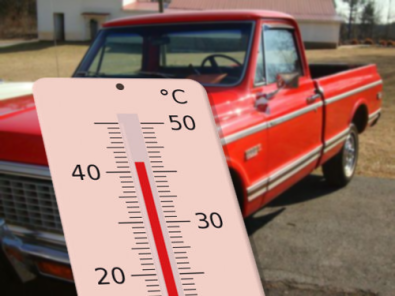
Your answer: 42 °C
